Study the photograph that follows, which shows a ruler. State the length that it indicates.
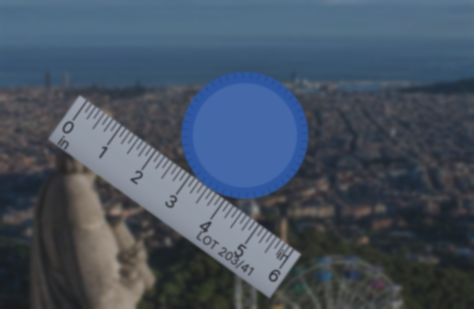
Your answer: 3 in
